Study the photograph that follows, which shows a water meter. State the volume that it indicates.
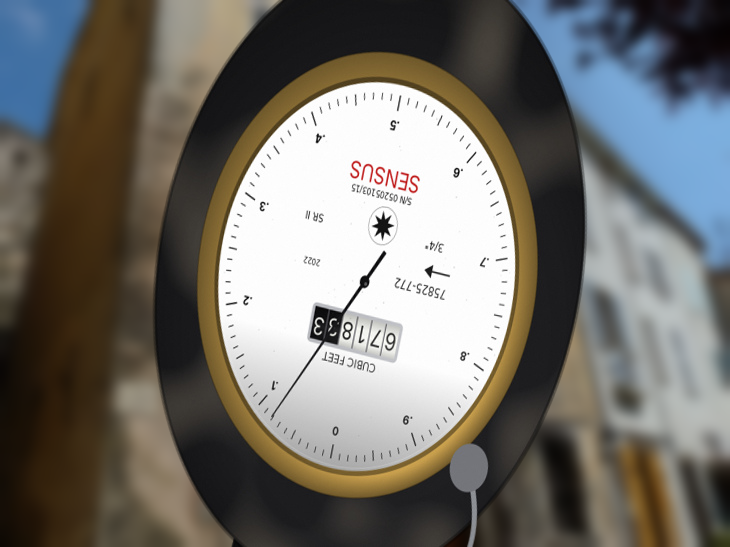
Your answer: 671833.08 ft³
